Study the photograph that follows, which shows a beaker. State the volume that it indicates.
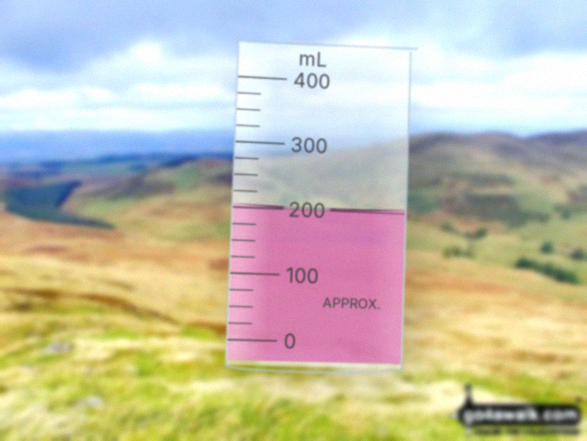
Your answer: 200 mL
